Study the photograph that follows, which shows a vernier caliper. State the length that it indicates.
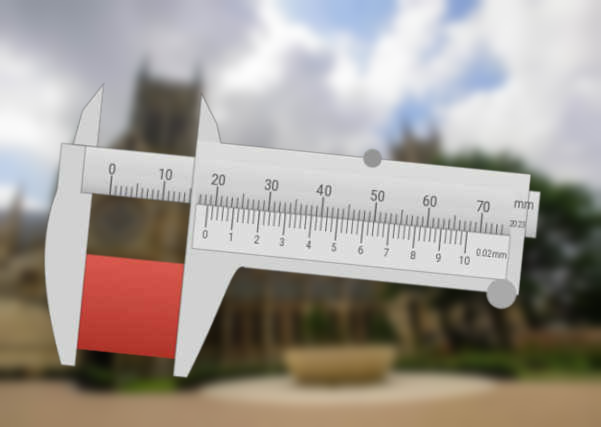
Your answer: 18.5 mm
